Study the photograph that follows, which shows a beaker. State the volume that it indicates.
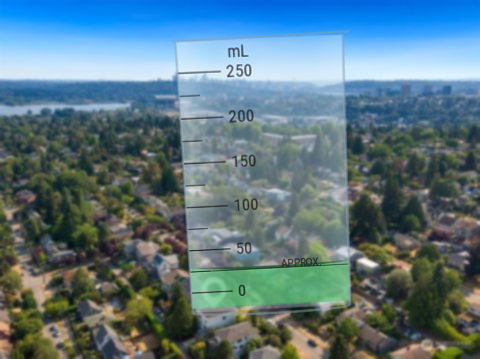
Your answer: 25 mL
